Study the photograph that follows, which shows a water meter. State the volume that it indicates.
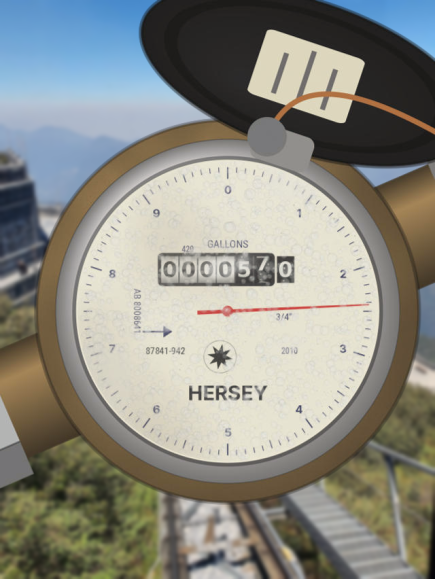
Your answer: 572.4 gal
